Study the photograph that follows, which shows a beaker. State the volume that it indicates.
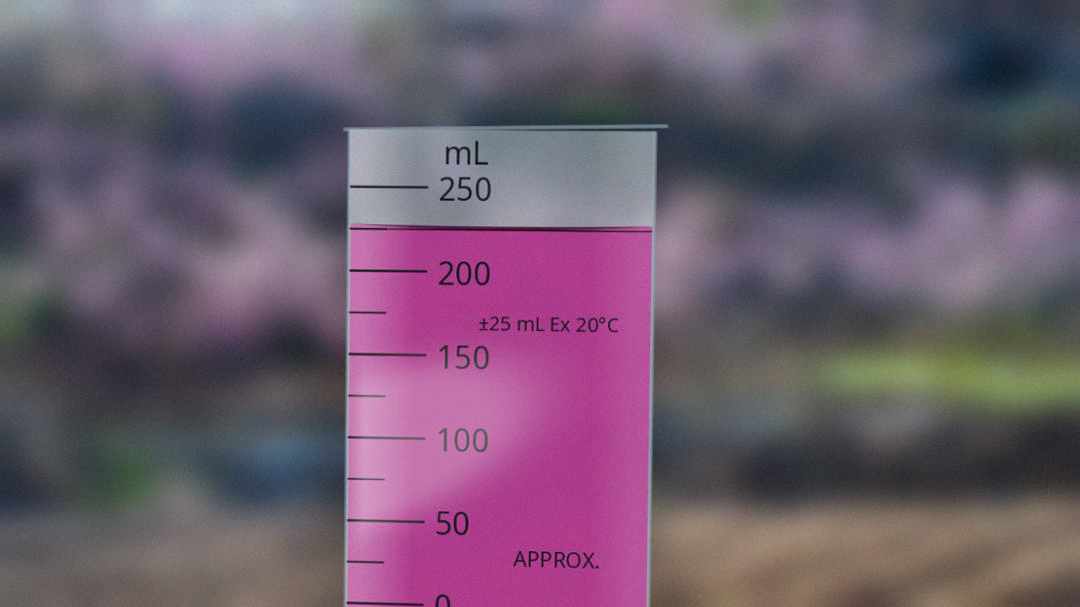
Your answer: 225 mL
